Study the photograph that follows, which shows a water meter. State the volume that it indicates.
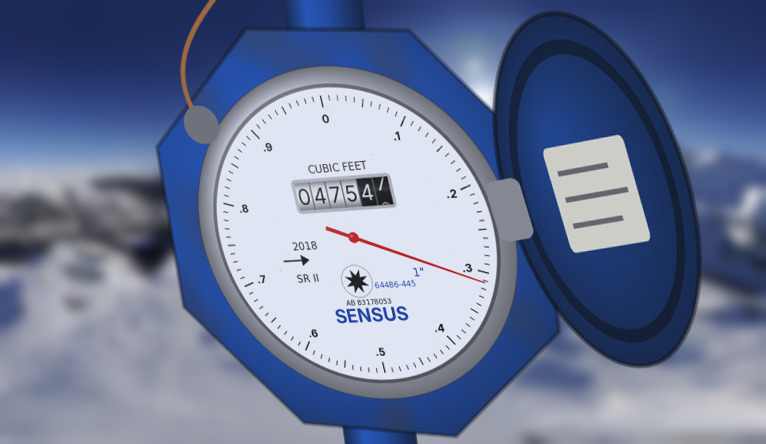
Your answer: 47547.31 ft³
